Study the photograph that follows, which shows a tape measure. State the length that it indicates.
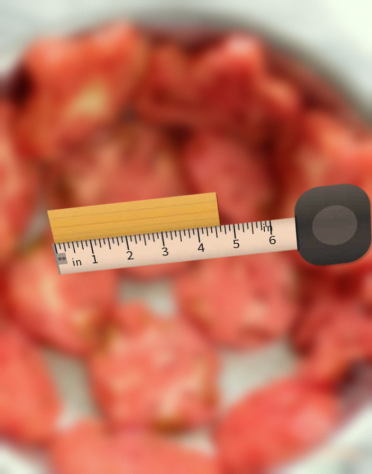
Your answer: 4.625 in
